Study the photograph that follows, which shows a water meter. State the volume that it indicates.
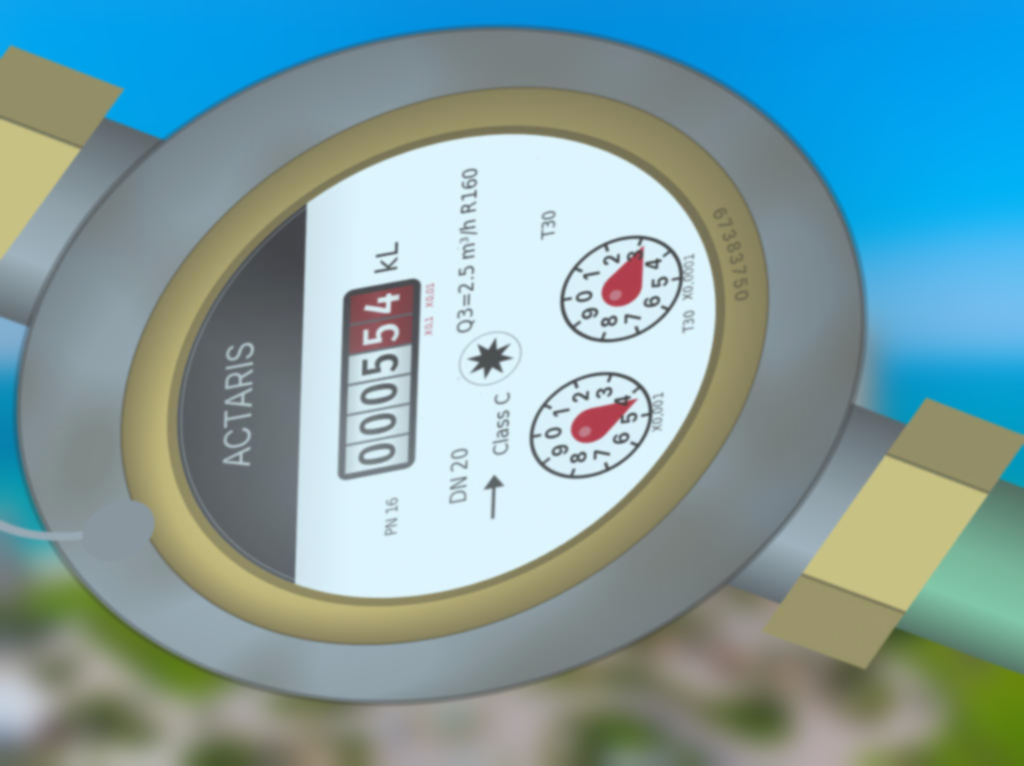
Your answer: 5.5443 kL
